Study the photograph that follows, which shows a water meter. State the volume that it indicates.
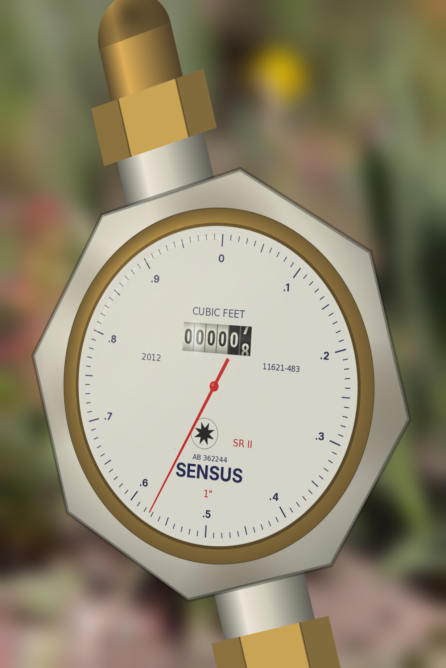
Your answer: 7.57 ft³
